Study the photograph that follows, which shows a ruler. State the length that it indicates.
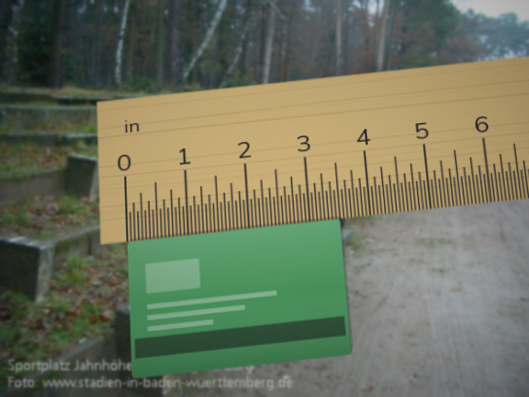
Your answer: 3.5 in
